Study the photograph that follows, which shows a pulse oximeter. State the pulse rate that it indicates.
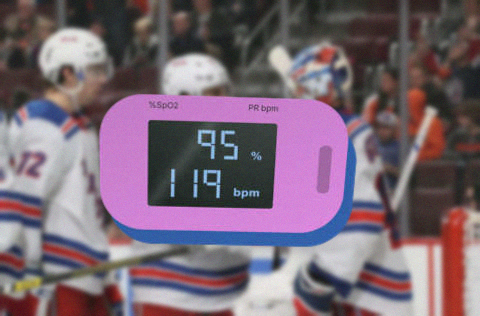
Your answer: 119 bpm
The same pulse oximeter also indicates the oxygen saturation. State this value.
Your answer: 95 %
